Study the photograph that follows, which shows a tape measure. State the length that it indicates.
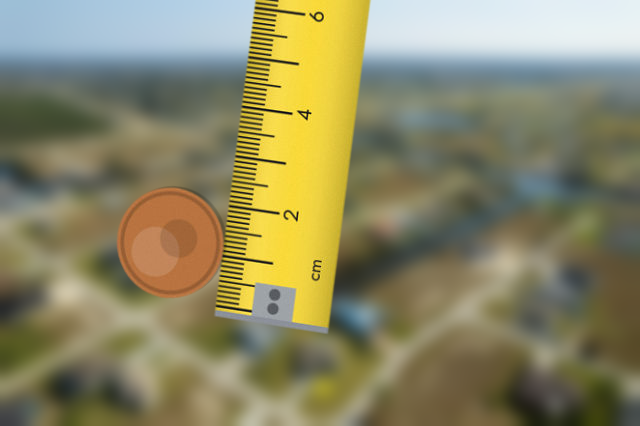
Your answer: 2.2 cm
